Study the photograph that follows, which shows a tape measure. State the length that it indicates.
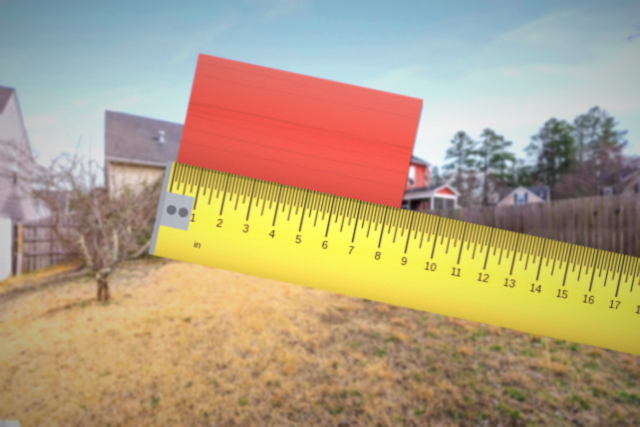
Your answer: 8.5 in
